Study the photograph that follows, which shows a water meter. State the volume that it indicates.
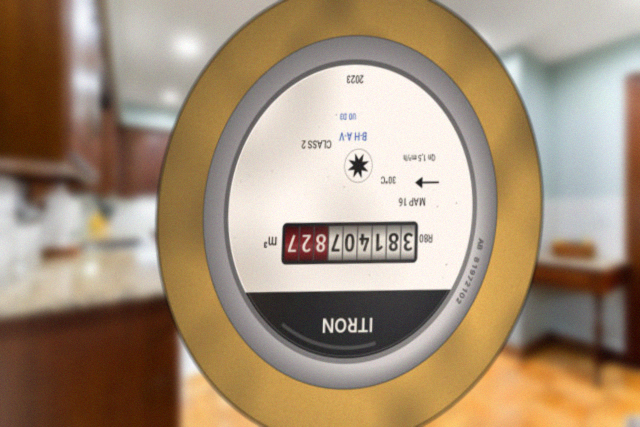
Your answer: 381407.827 m³
